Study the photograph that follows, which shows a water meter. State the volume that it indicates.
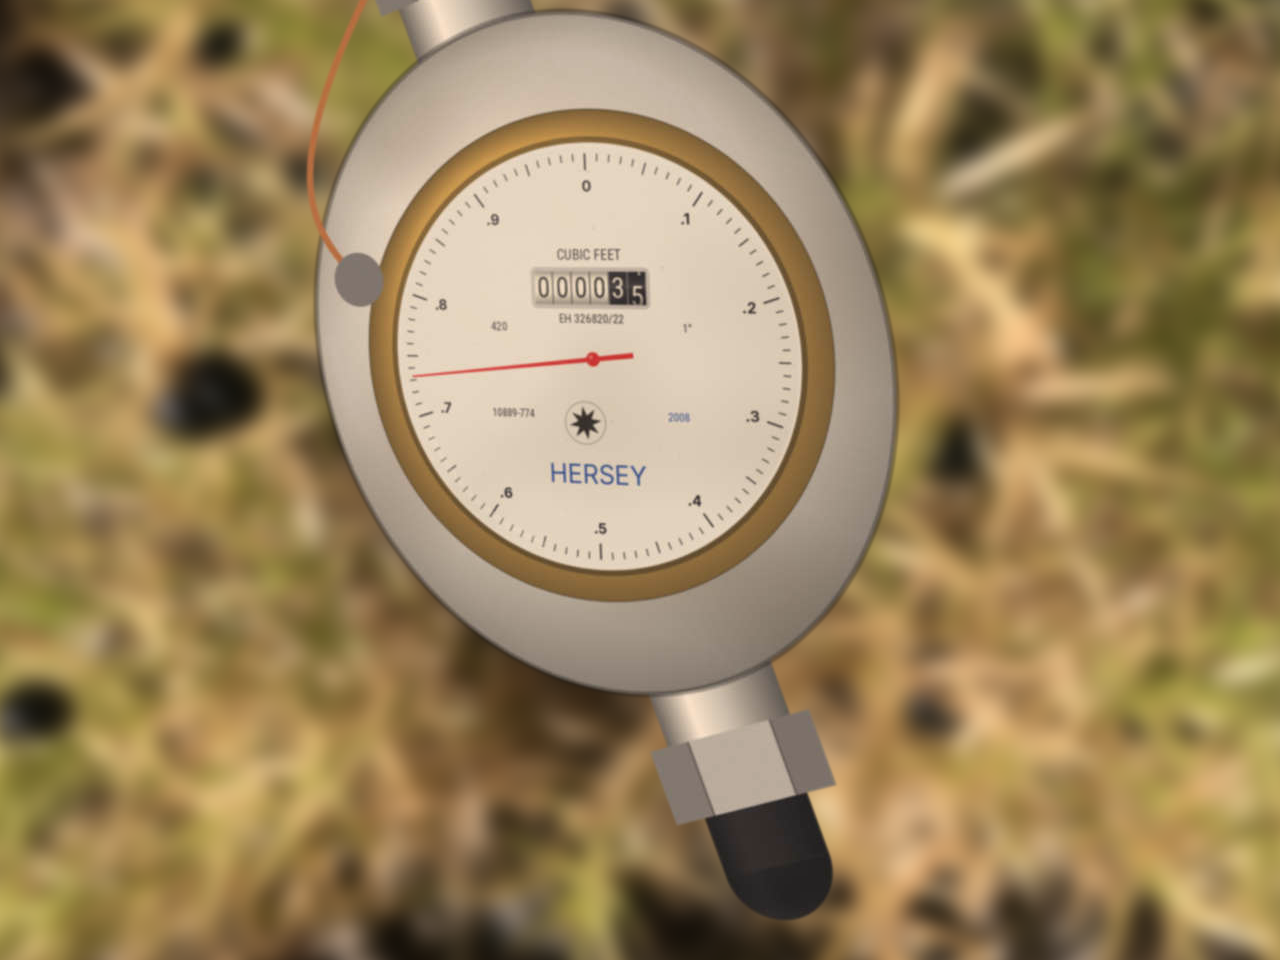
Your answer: 34.73 ft³
